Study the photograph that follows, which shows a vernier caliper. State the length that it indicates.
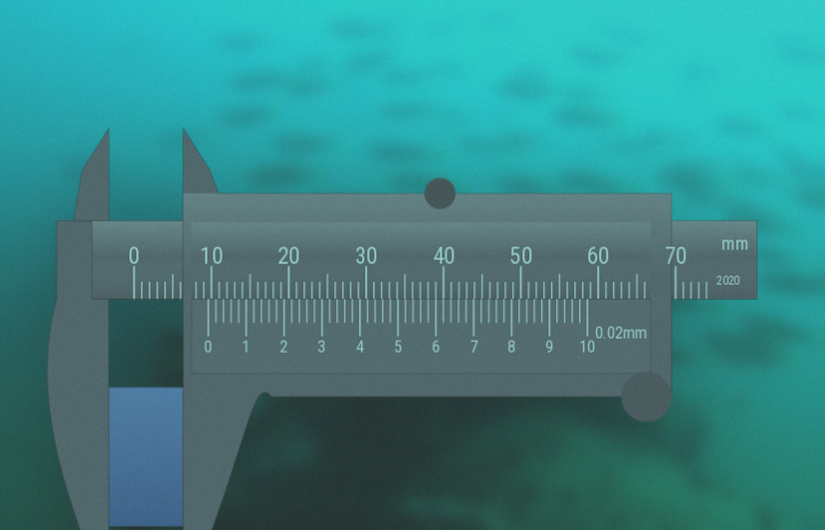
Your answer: 9.6 mm
